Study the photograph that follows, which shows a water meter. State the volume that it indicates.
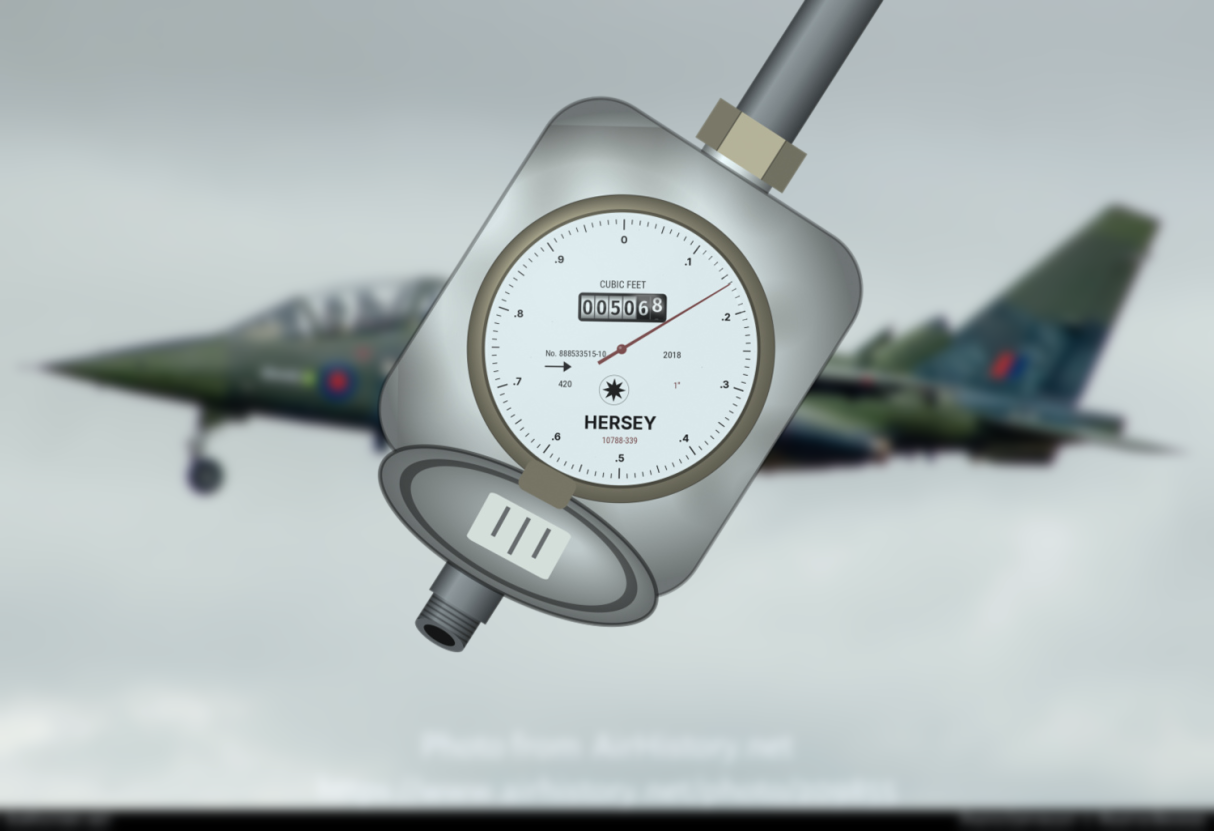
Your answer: 5068.16 ft³
